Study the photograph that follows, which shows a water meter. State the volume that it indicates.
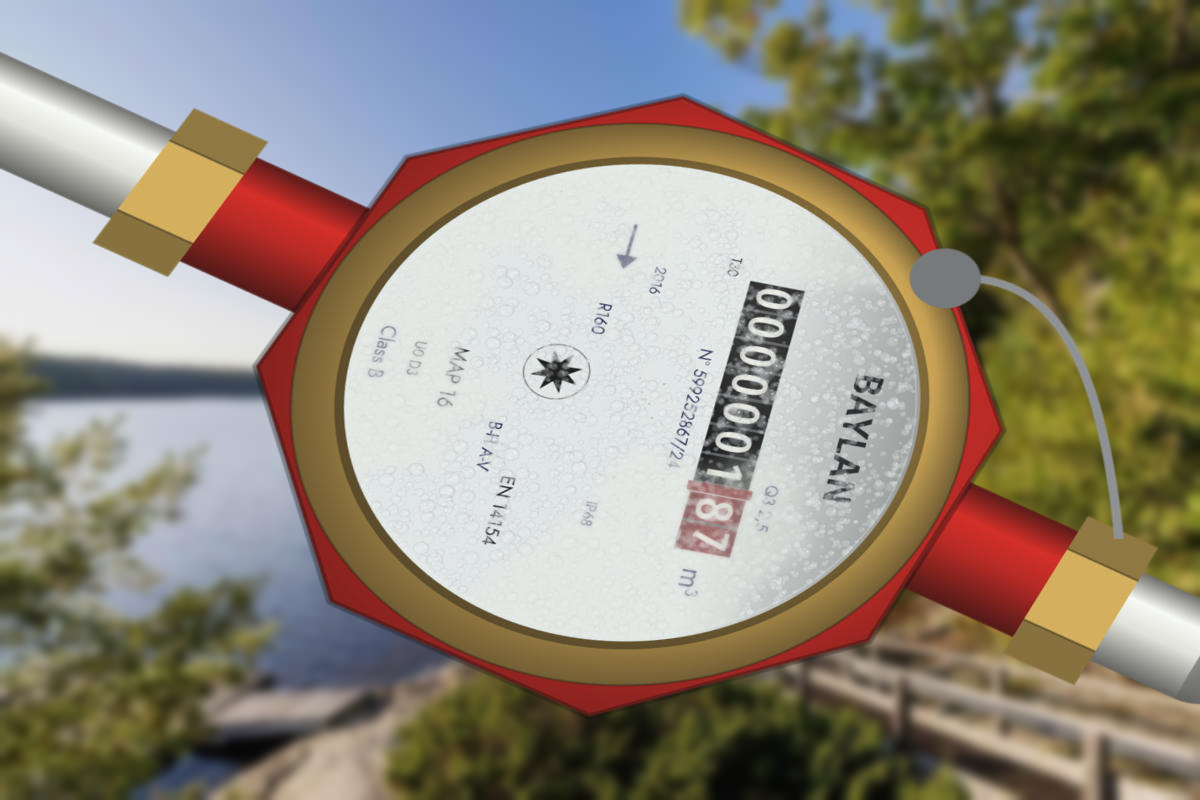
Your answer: 1.87 m³
